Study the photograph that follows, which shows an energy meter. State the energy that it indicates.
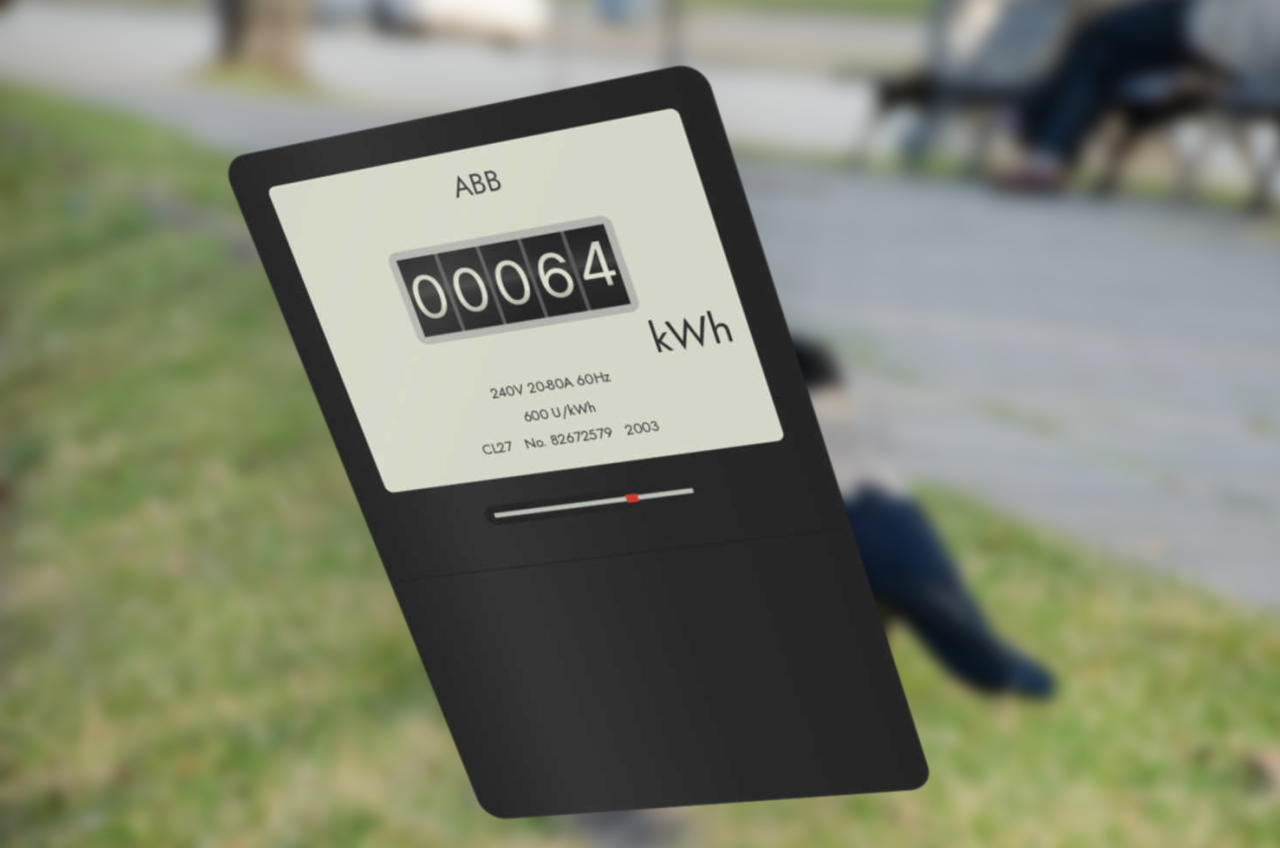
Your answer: 64 kWh
